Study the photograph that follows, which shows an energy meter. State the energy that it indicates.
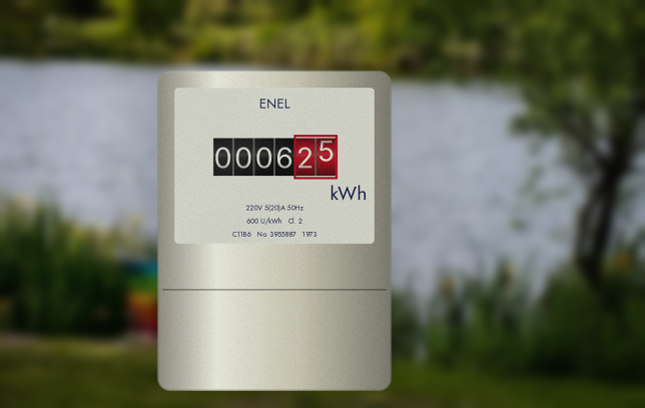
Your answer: 6.25 kWh
